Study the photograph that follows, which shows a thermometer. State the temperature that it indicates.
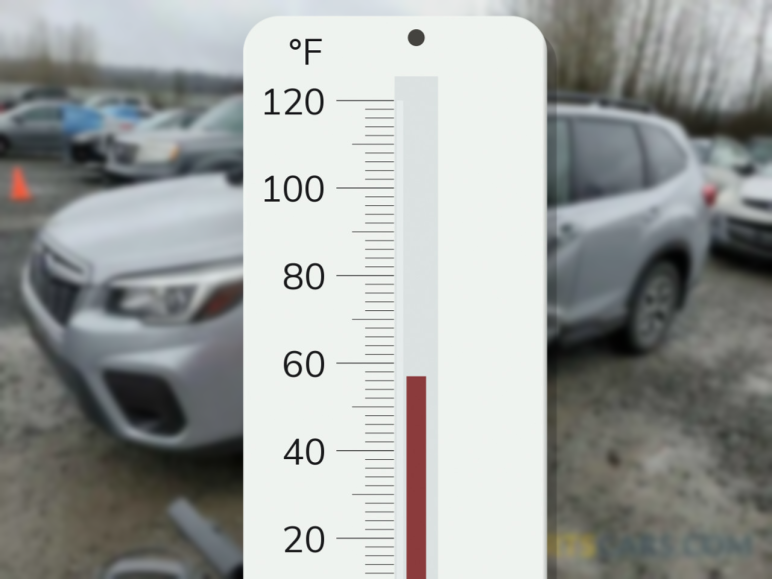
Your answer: 57 °F
